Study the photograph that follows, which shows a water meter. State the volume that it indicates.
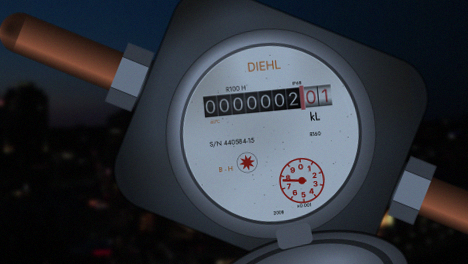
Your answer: 2.017 kL
